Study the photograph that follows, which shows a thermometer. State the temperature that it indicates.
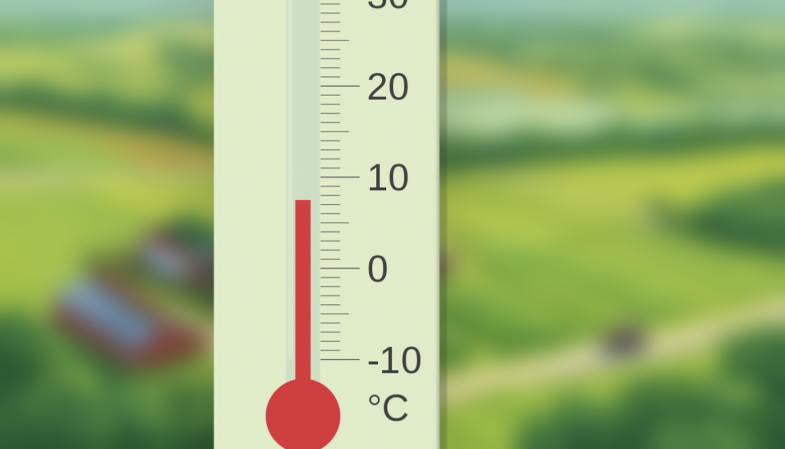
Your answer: 7.5 °C
